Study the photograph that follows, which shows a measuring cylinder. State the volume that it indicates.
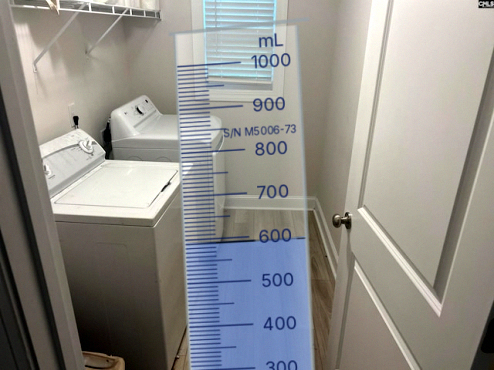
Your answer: 590 mL
